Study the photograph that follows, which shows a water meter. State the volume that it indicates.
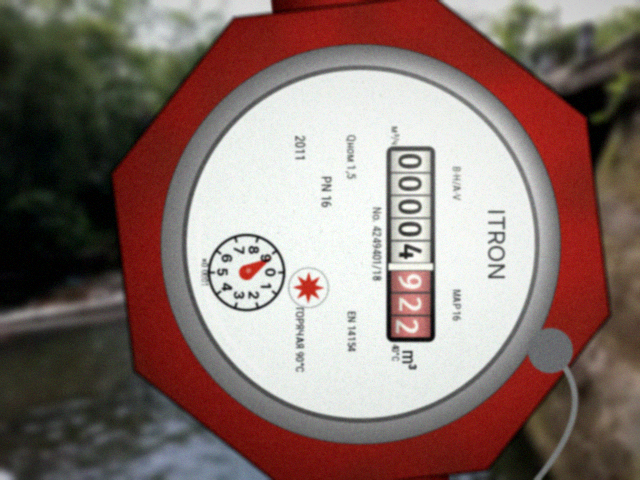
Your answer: 4.9219 m³
